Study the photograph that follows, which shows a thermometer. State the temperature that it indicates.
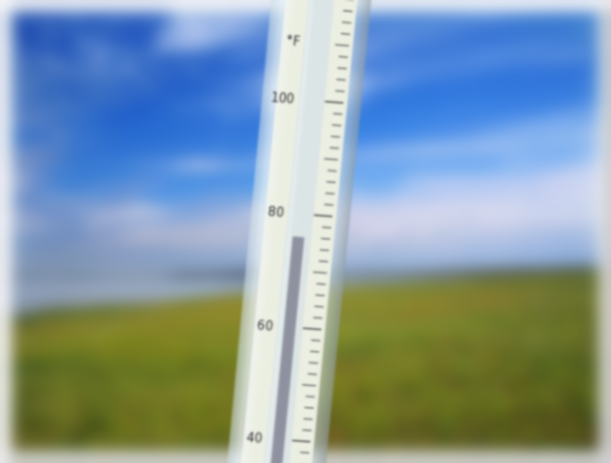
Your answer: 76 °F
